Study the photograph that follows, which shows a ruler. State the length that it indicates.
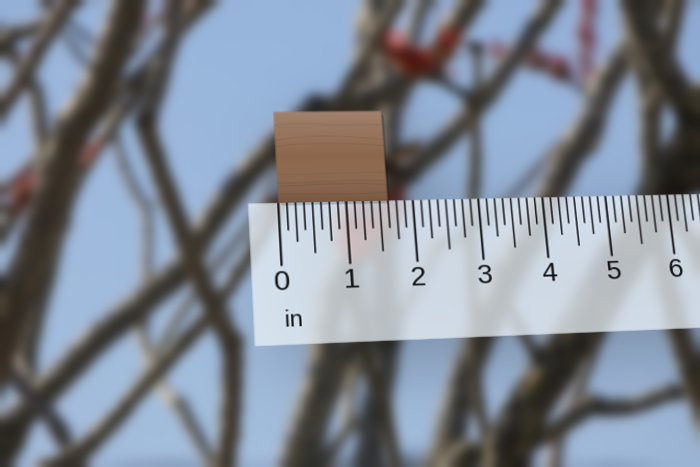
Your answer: 1.625 in
